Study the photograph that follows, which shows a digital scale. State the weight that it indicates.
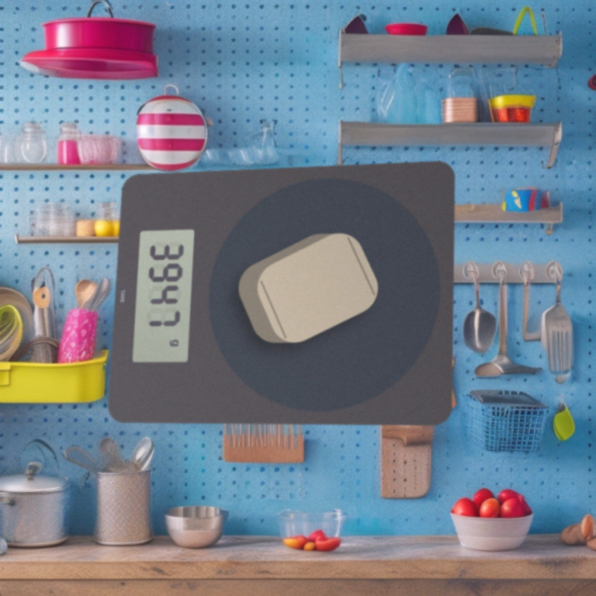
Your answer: 3947 g
